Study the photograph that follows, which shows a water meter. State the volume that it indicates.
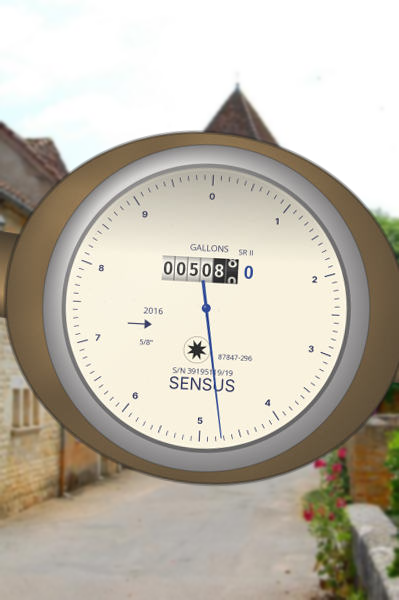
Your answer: 50884.7 gal
